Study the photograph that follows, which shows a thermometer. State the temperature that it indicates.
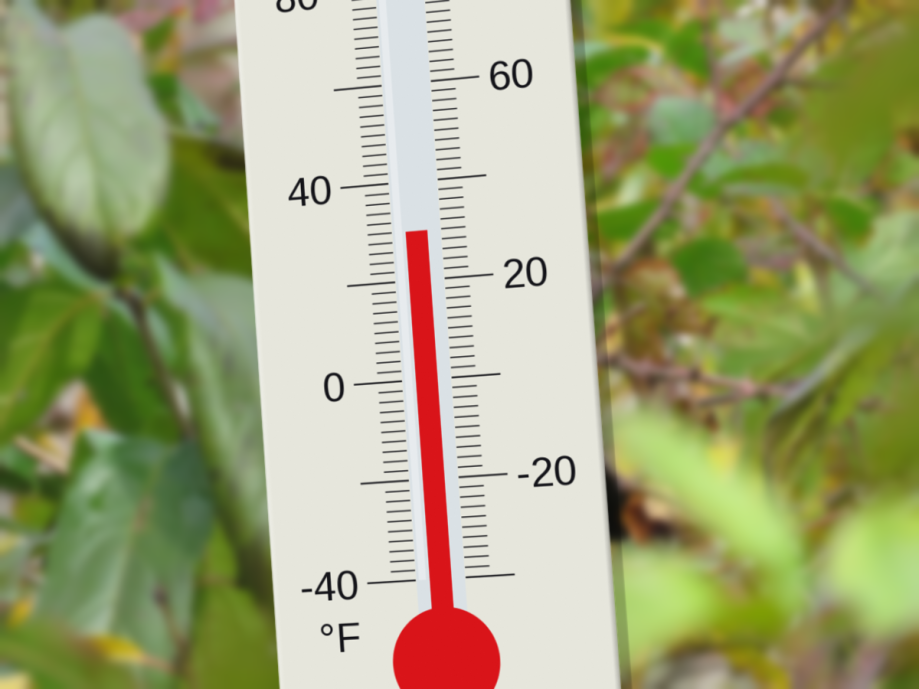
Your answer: 30 °F
